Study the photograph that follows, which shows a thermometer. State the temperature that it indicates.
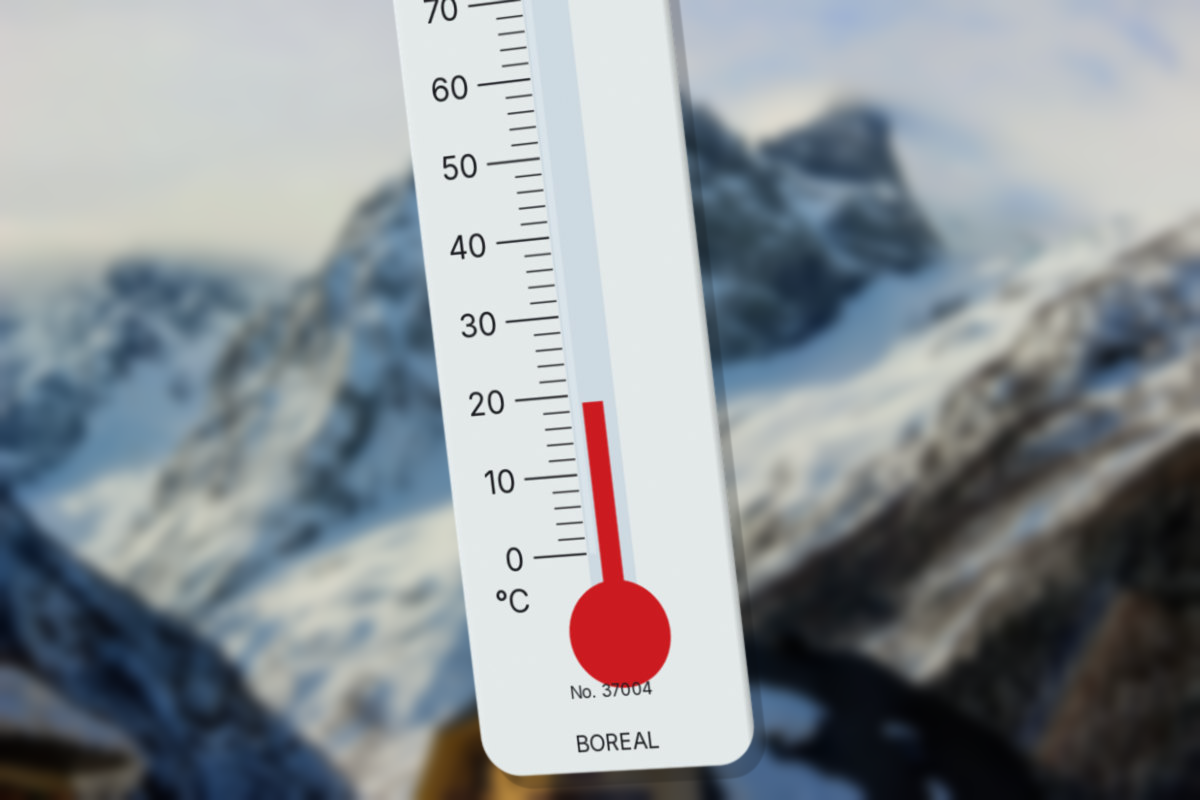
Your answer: 19 °C
